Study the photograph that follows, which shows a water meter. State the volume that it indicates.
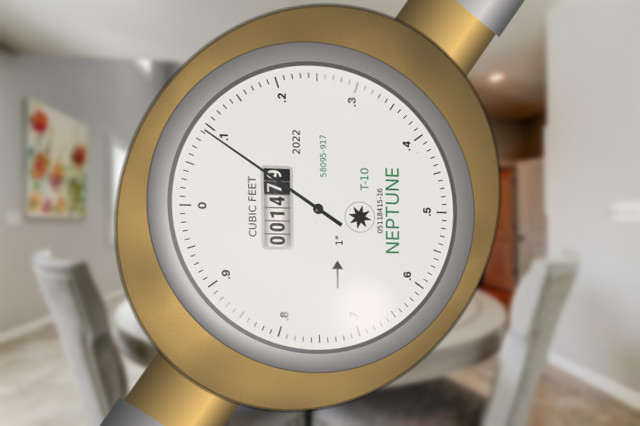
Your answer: 1479.09 ft³
